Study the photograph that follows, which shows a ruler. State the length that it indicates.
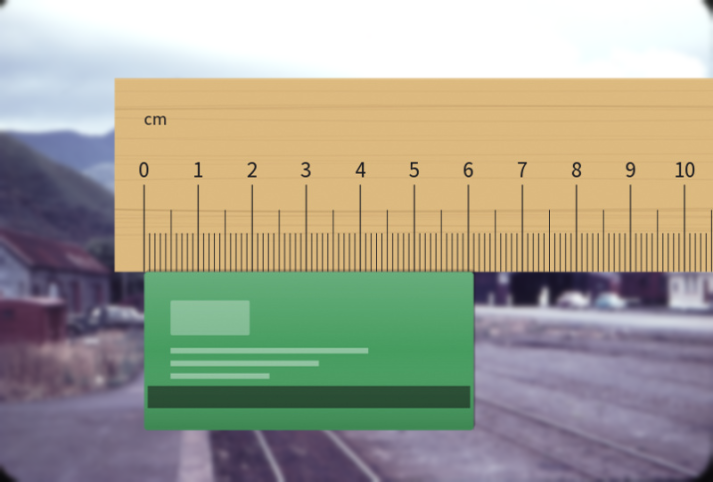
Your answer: 6.1 cm
